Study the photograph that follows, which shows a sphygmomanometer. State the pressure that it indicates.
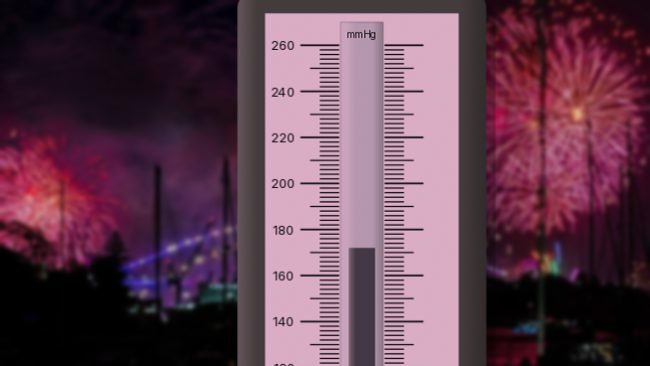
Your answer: 172 mmHg
